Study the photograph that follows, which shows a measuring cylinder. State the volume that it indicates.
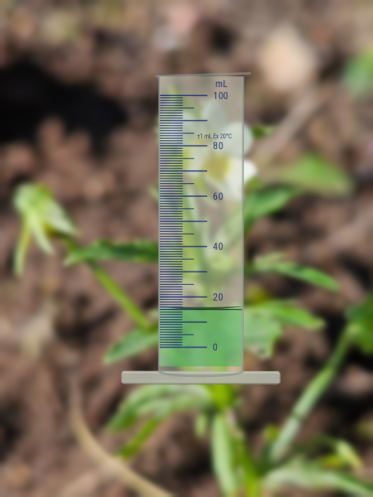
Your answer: 15 mL
